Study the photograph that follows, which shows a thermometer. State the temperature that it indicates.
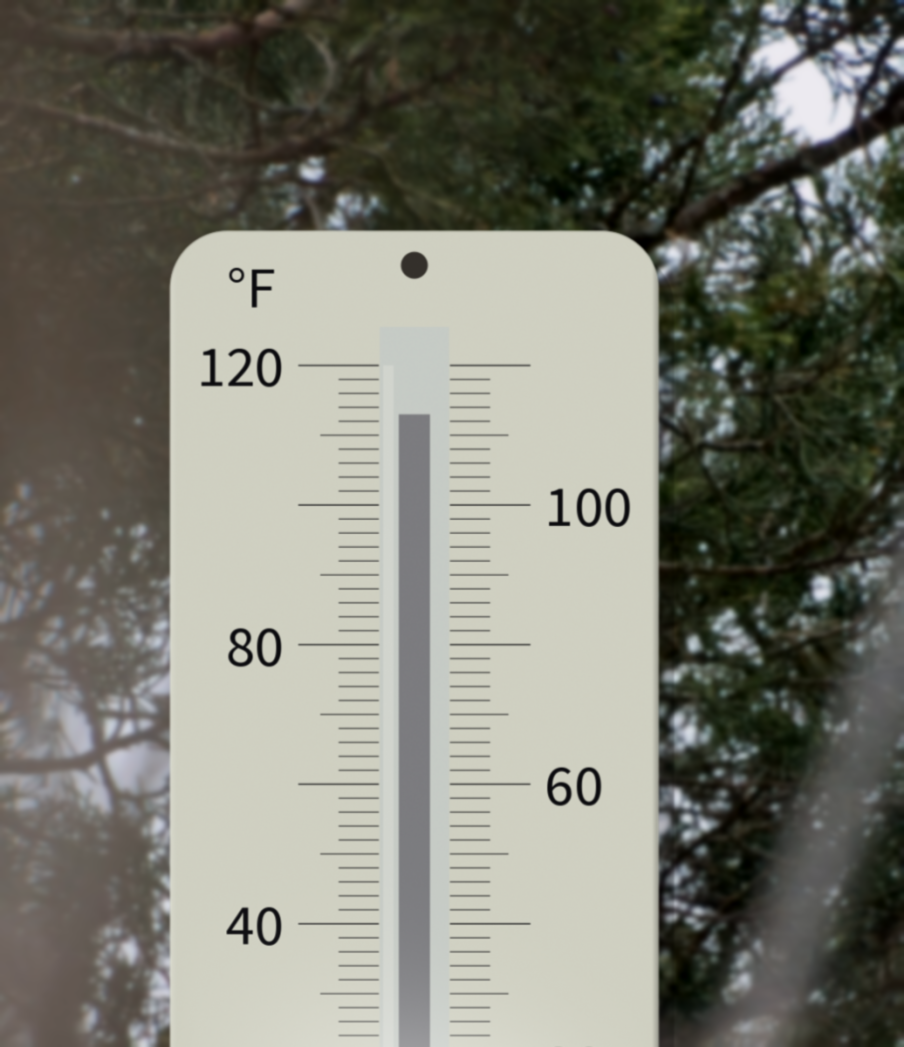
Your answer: 113 °F
